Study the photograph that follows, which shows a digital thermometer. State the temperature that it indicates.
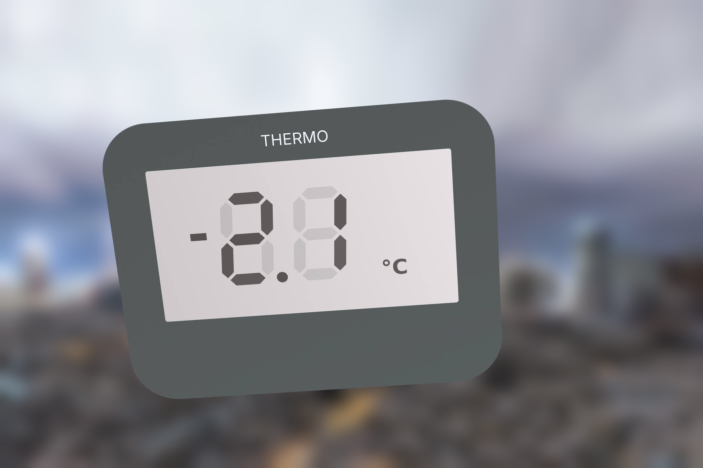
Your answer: -2.1 °C
